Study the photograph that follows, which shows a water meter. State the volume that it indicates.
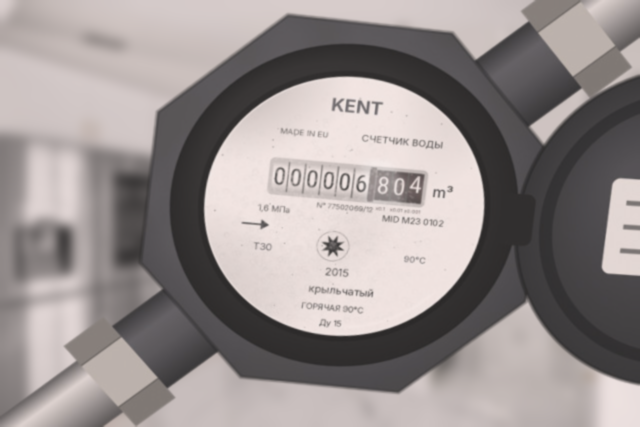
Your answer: 6.804 m³
